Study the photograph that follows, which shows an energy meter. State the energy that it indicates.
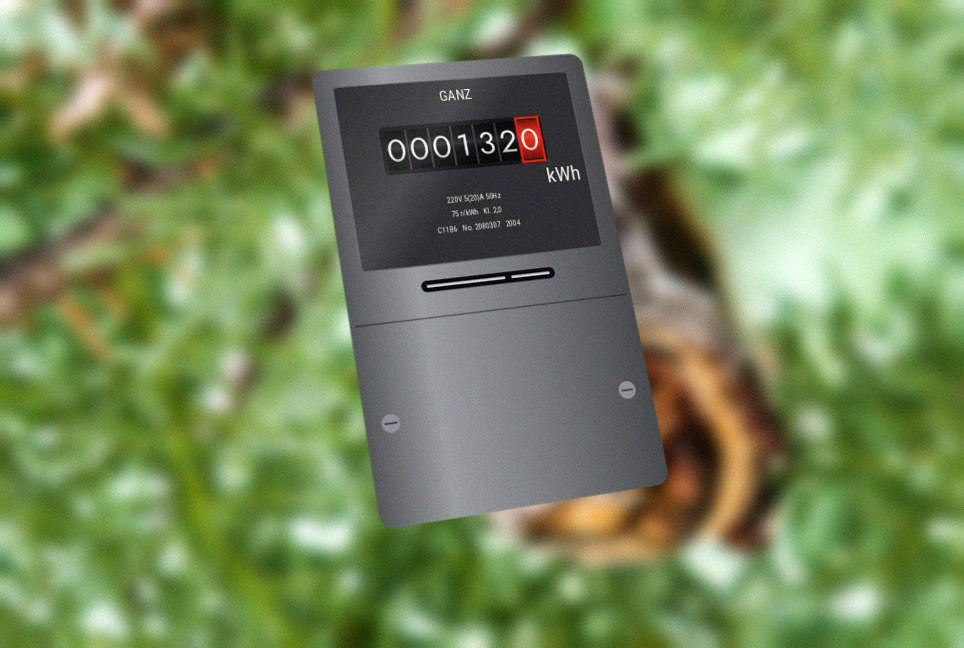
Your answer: 132.0 kWh
